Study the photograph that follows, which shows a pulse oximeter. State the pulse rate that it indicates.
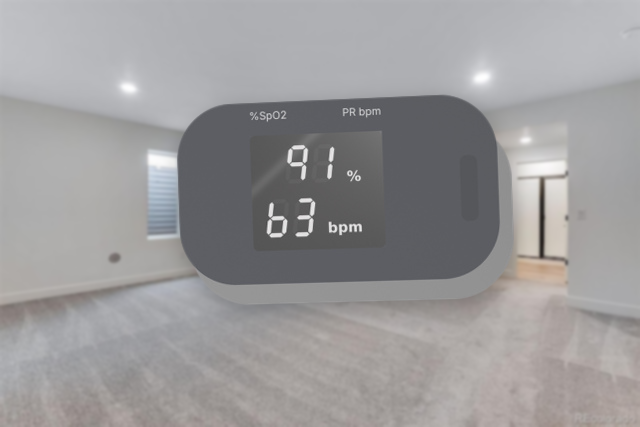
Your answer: 63 bpm
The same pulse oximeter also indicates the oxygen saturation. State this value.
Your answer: 91 %
